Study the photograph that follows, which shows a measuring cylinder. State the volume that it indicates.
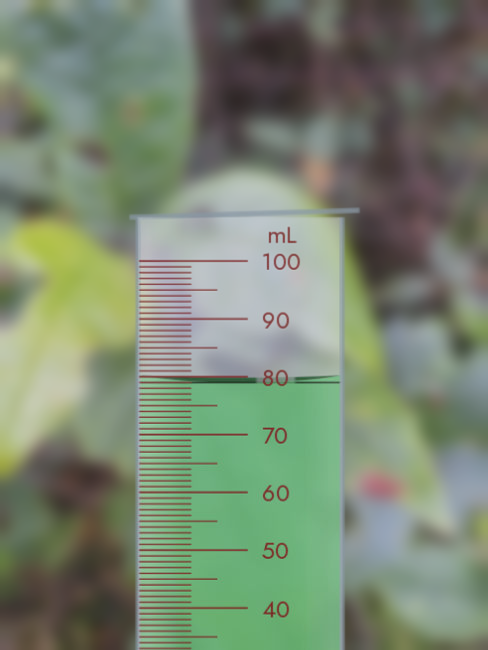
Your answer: 79 mL
